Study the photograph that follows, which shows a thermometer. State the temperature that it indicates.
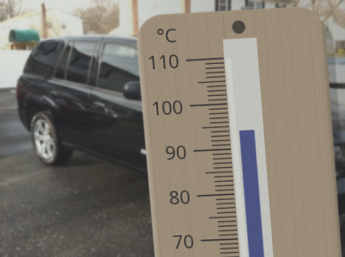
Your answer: 94 °C
